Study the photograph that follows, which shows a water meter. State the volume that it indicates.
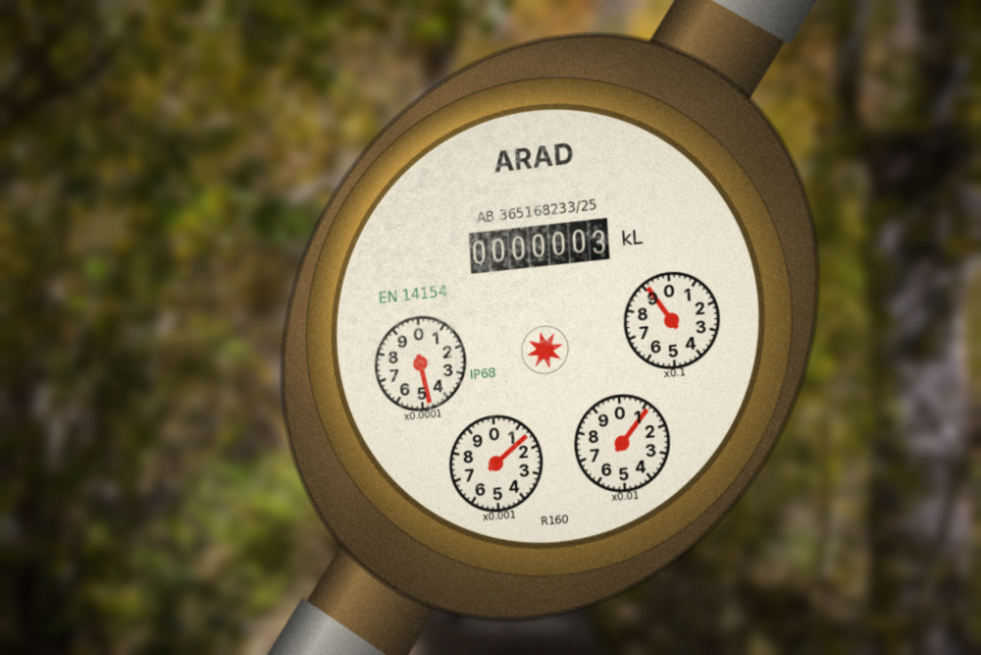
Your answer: 2.9114 kL
